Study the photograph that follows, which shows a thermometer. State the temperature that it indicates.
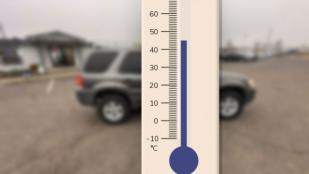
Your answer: 45 °C
